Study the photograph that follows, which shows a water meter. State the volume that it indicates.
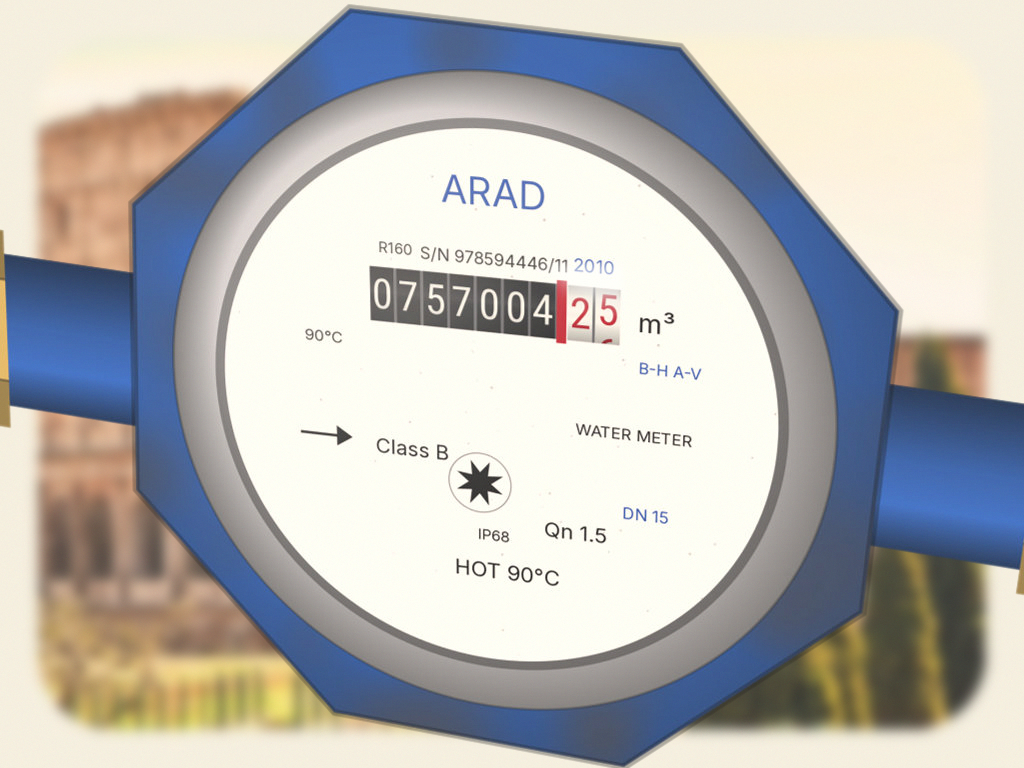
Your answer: 757004.25 m³
